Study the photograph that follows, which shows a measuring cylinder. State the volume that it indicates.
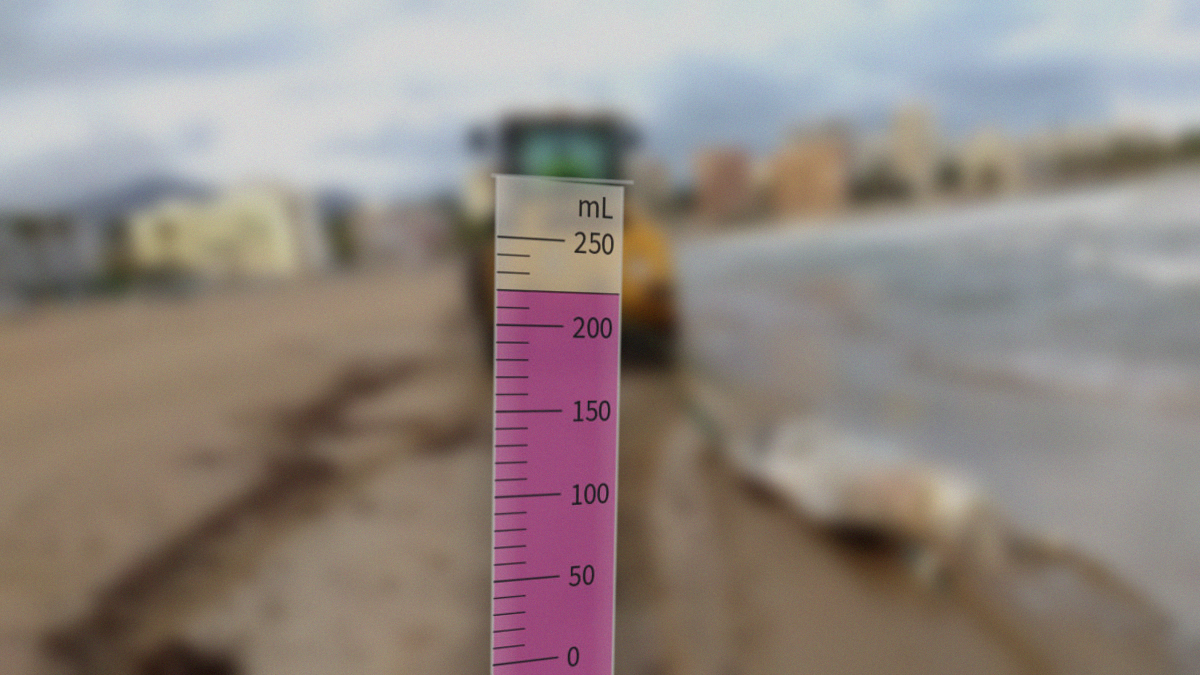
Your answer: 220 mL
